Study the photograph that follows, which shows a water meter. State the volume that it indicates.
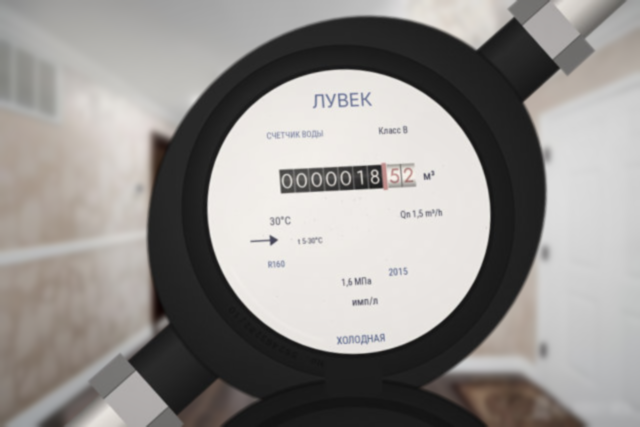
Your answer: 18.52 m³
